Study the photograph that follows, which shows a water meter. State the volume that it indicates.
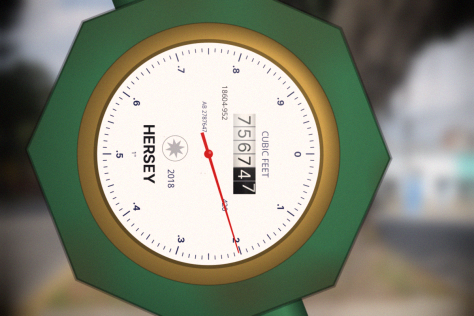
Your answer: 756747.20 ft³
